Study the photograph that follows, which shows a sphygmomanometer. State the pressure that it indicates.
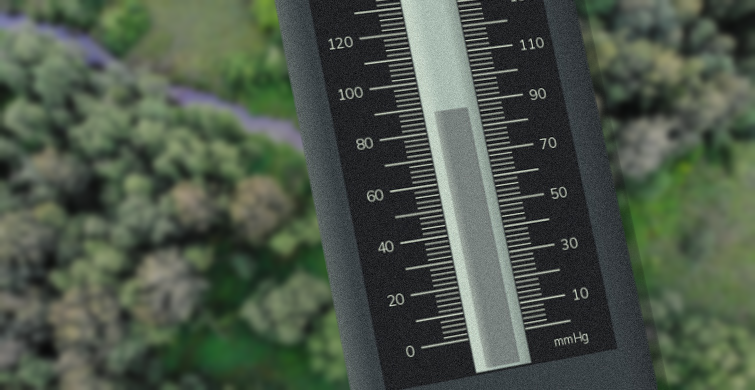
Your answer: 88 mmHg
